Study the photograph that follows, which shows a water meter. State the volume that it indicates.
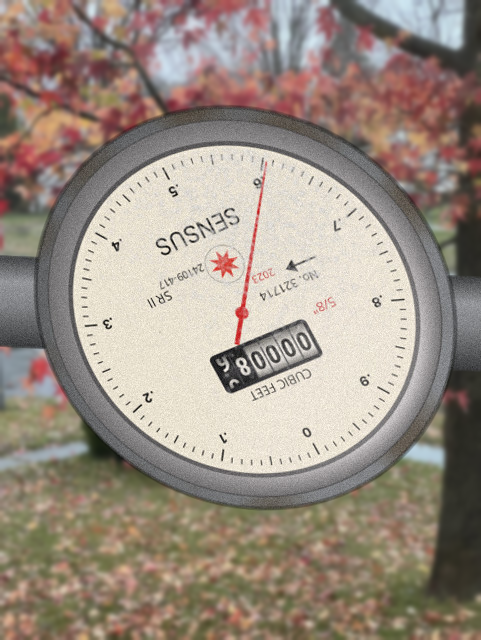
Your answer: 85.60 ft³
